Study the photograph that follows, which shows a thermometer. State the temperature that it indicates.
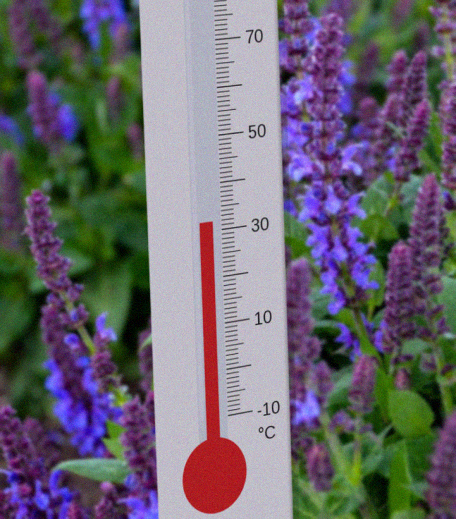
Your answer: 32 °C
